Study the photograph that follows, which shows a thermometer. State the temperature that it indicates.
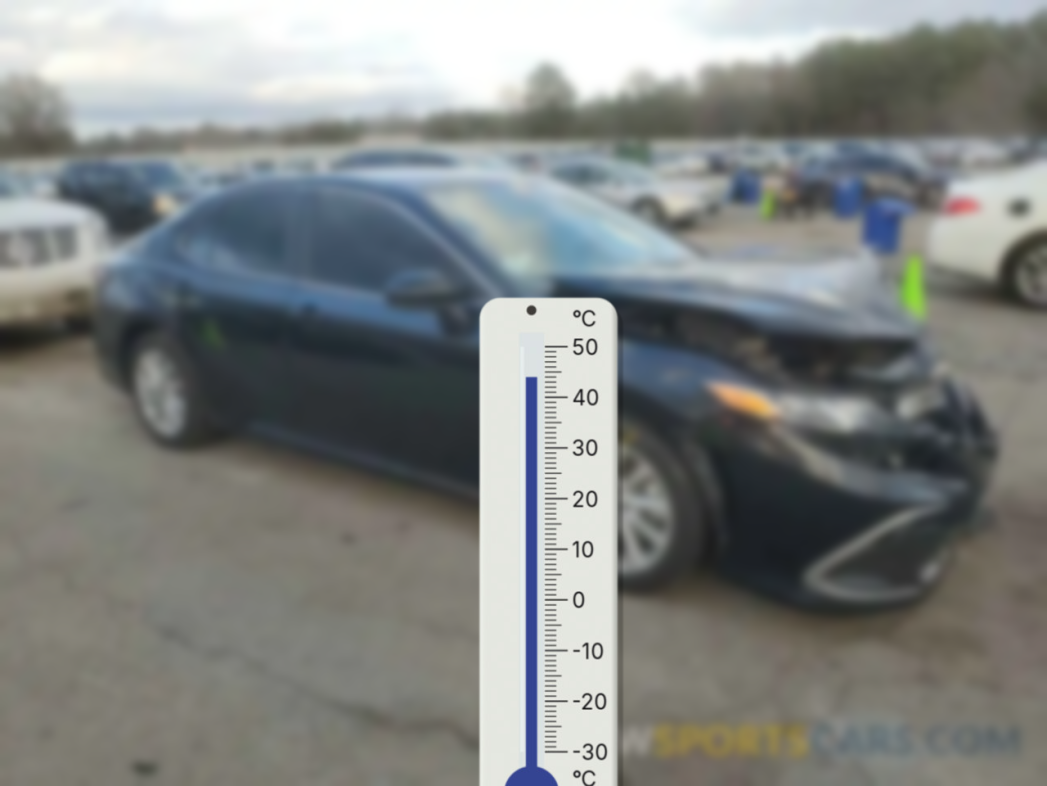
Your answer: 44 °C
